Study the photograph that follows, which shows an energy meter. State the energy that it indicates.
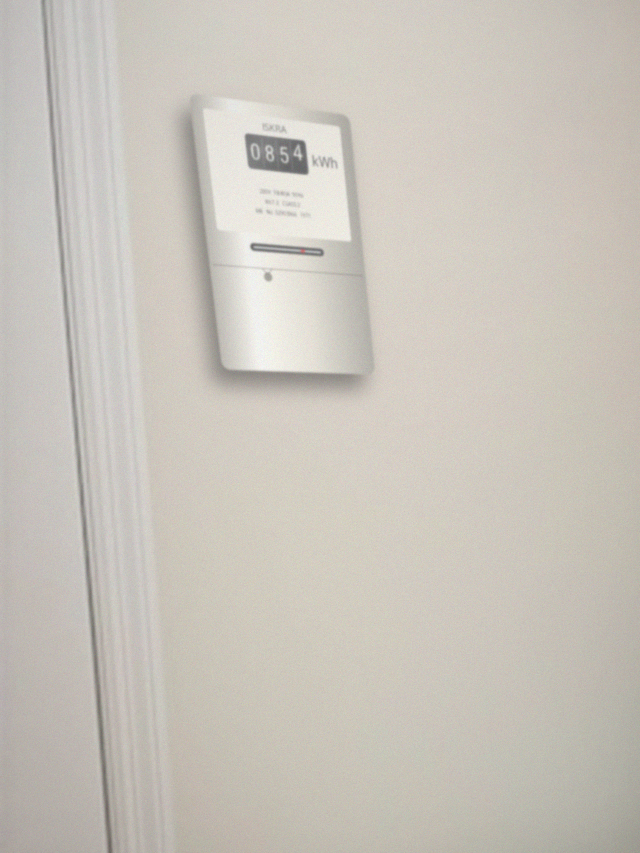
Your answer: 854 kWh
